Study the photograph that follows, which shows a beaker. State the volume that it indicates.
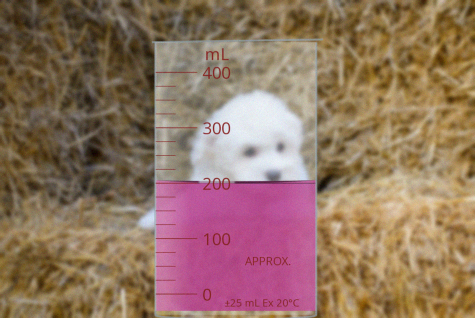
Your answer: 200 mL
